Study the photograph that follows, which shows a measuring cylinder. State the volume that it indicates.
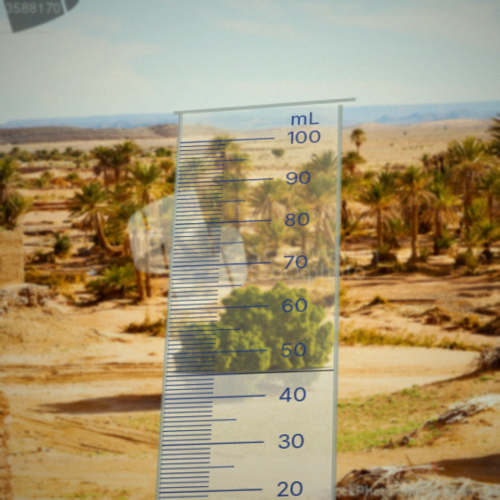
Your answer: 45 mL
